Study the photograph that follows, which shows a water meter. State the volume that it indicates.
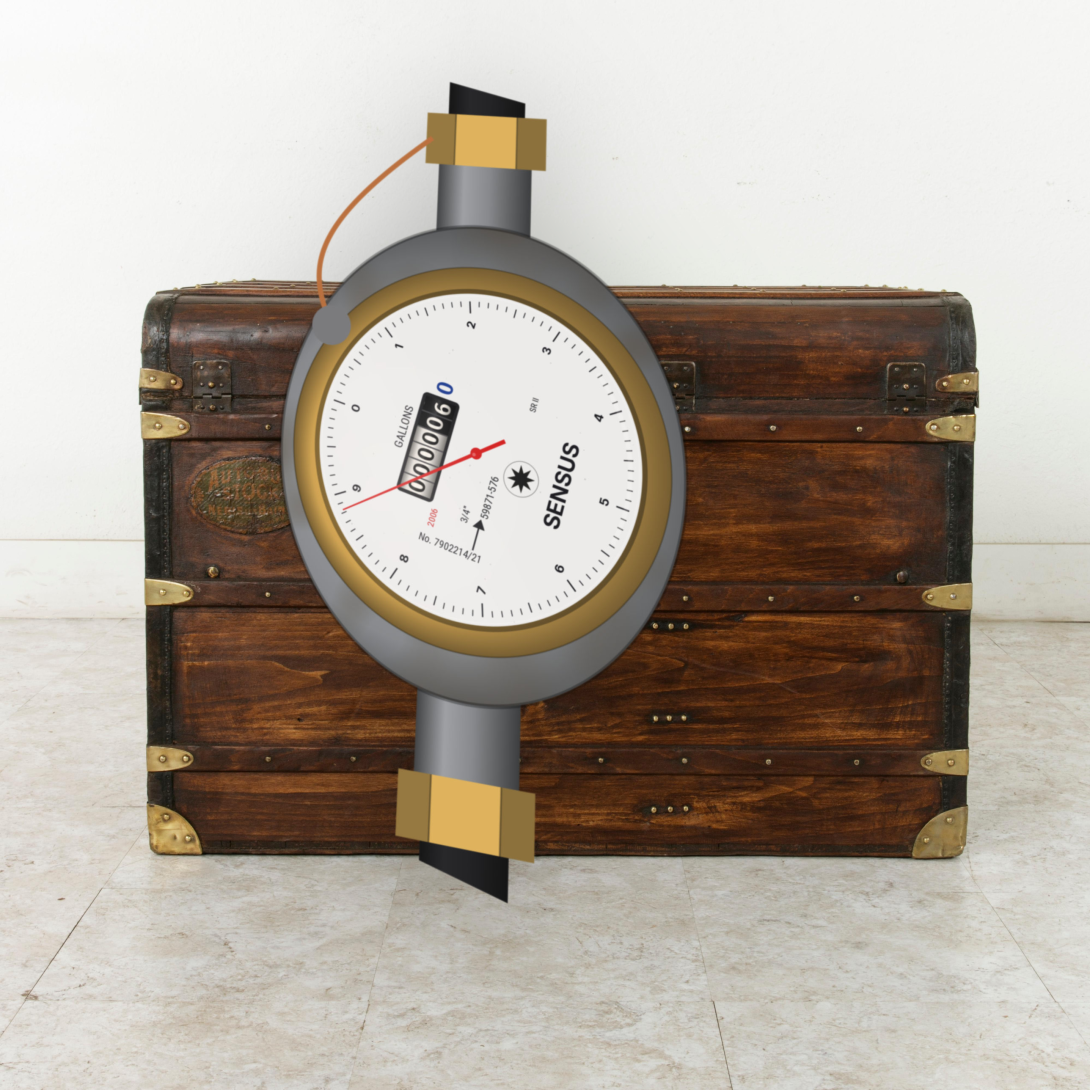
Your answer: 58.8 gal
